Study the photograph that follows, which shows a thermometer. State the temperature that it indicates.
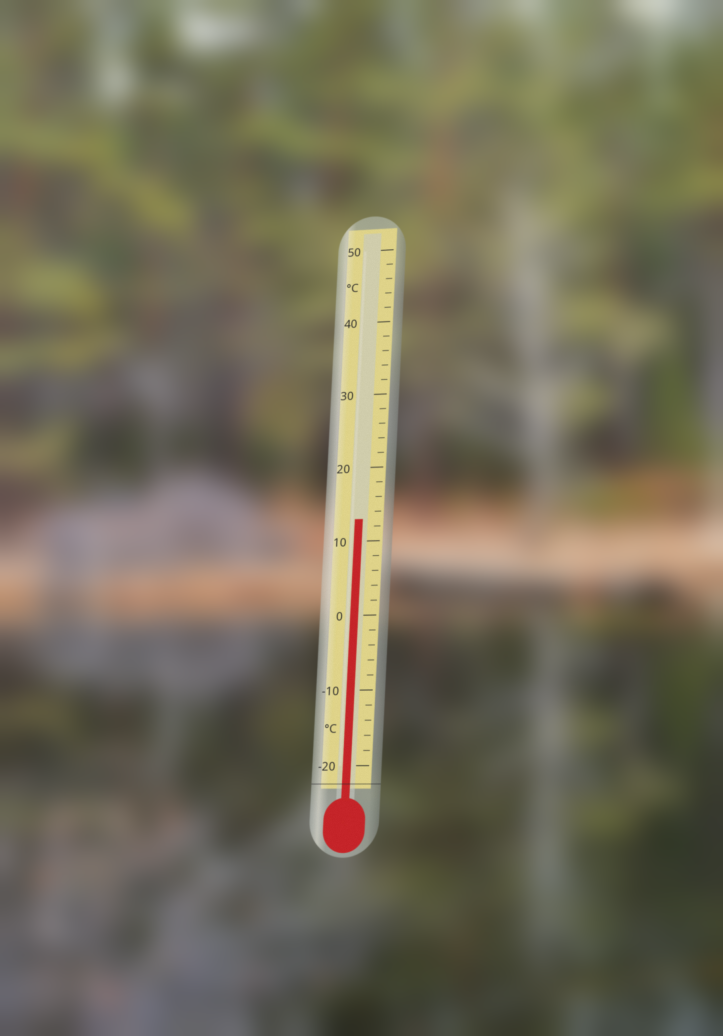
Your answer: 13 °C
